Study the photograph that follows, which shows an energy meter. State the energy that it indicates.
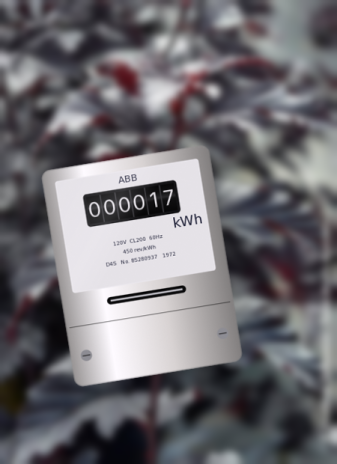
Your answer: 17 kWh
